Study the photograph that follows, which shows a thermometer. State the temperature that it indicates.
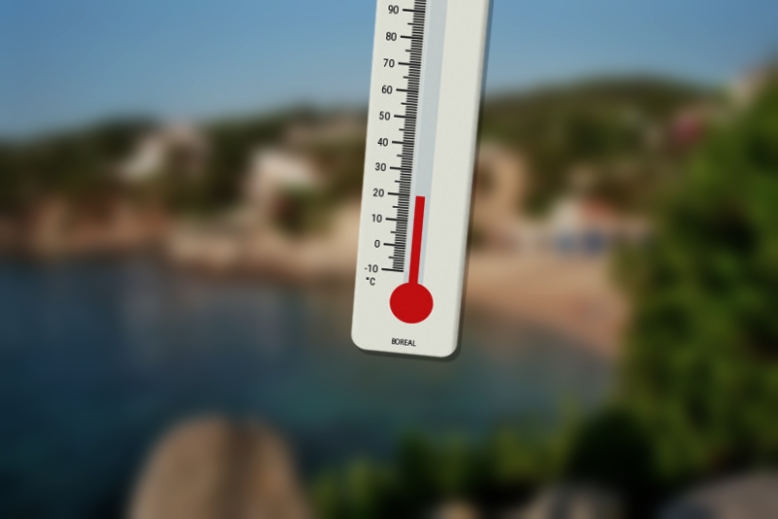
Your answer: 20 °C
